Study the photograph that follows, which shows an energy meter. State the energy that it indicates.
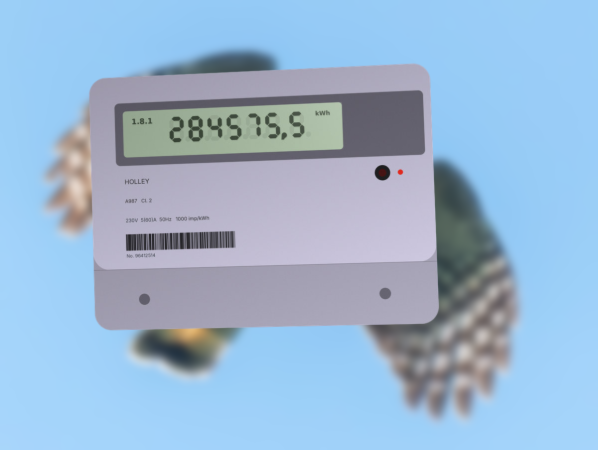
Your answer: 284575.5 kWh
